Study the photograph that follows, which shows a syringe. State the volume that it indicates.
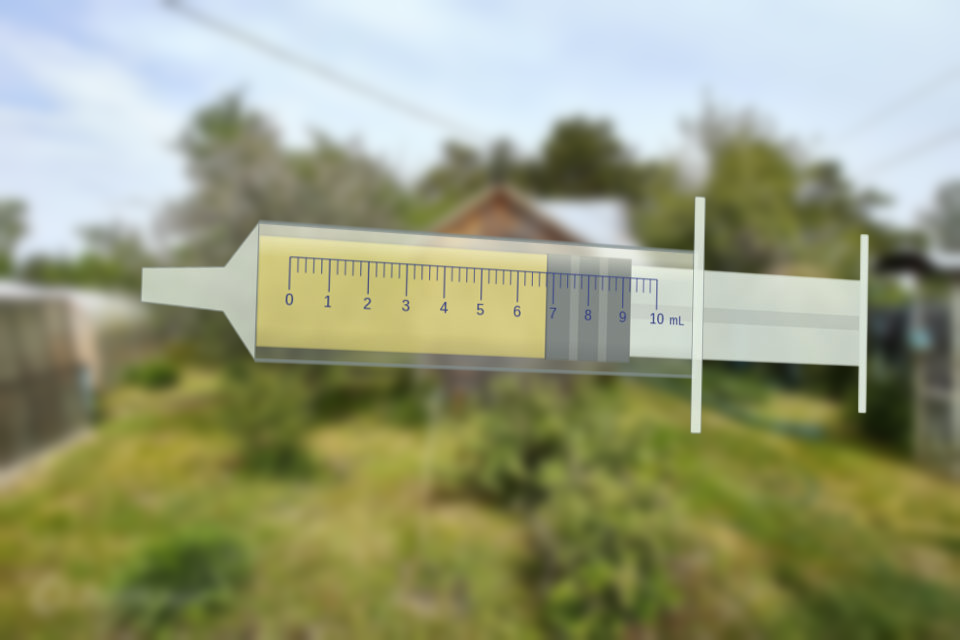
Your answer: 6.8 mL
